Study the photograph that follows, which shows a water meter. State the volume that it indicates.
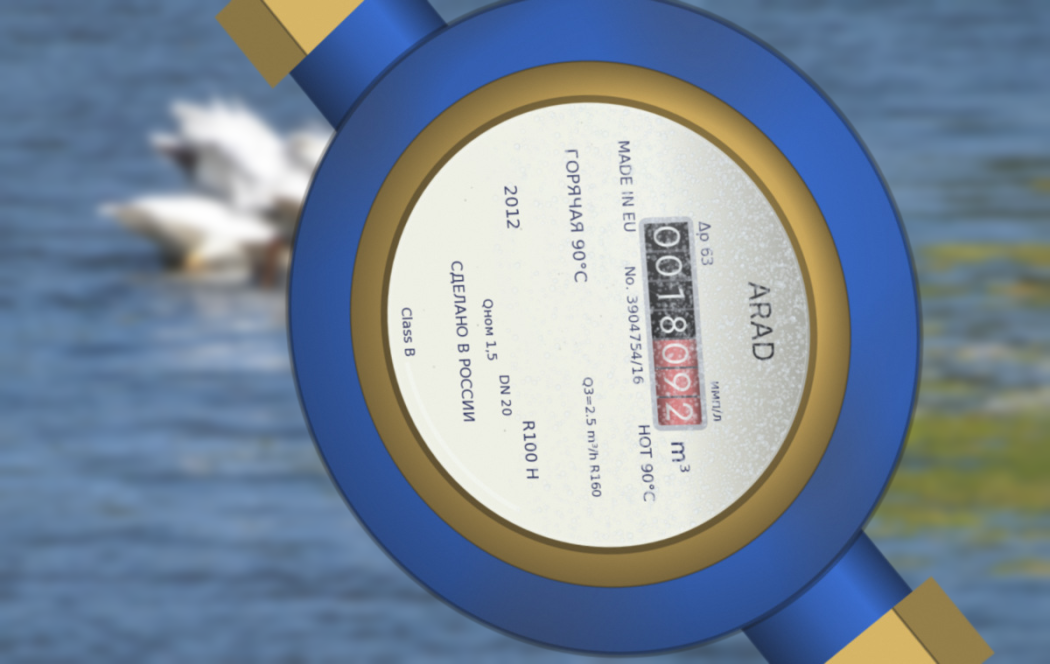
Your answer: 18.092 m³
